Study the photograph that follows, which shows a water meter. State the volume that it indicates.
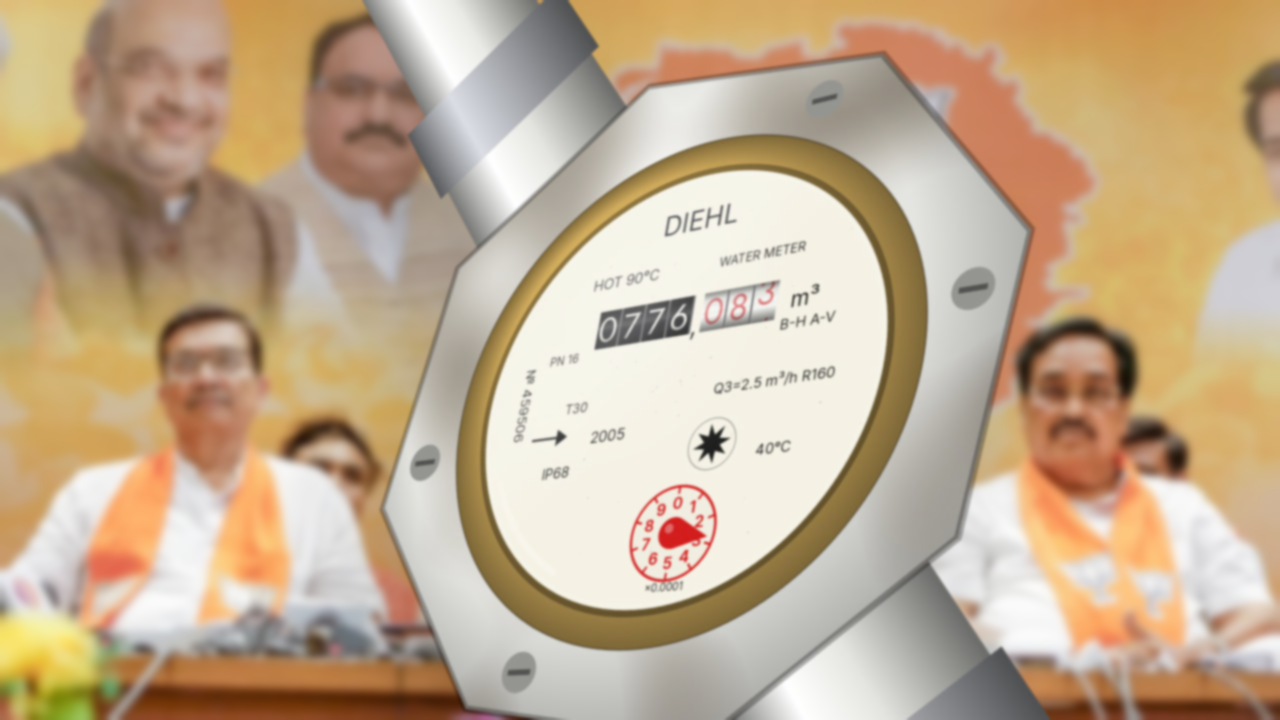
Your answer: 776.0832 m³
